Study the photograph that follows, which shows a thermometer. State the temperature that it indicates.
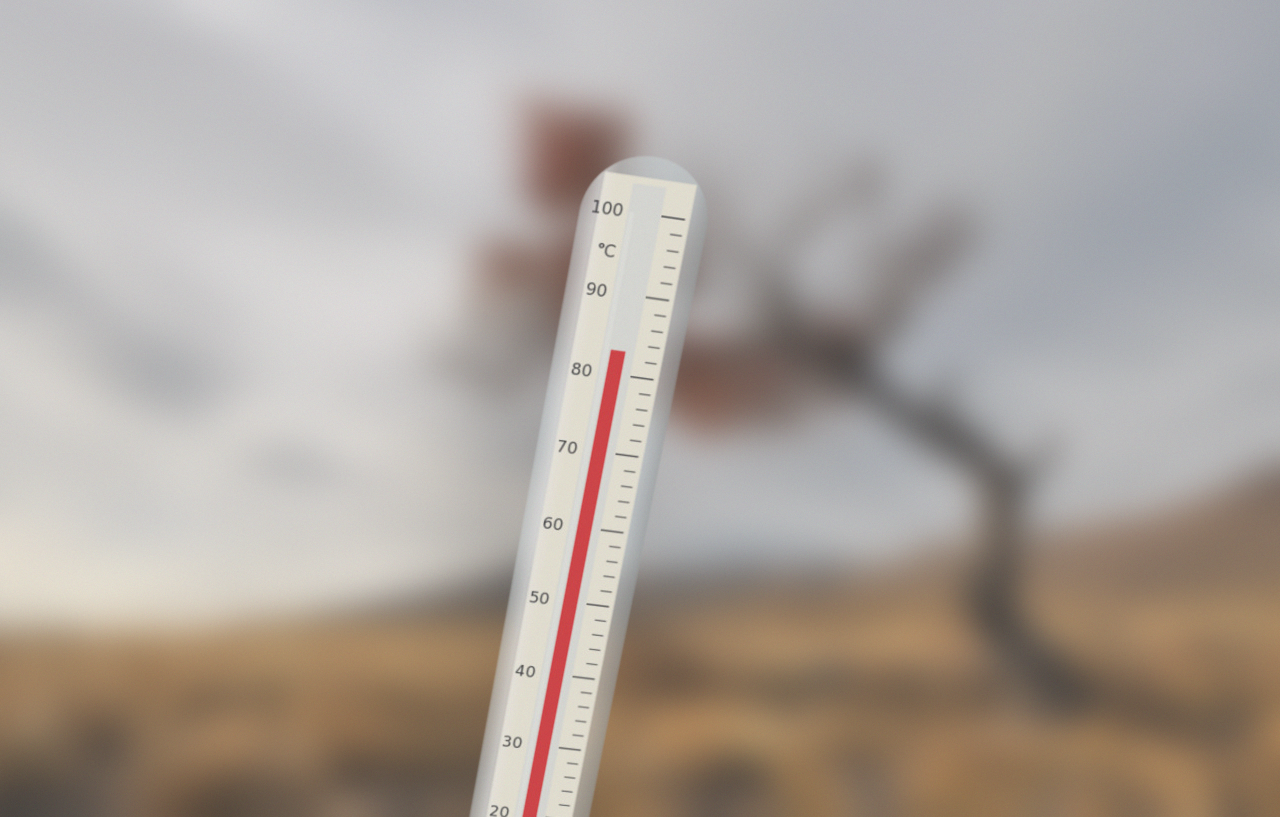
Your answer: 83 °C
